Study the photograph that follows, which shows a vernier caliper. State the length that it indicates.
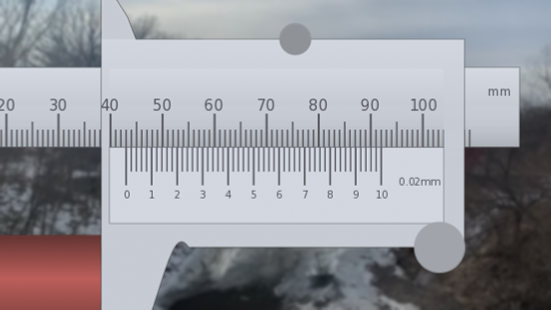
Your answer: 43.0 mm
